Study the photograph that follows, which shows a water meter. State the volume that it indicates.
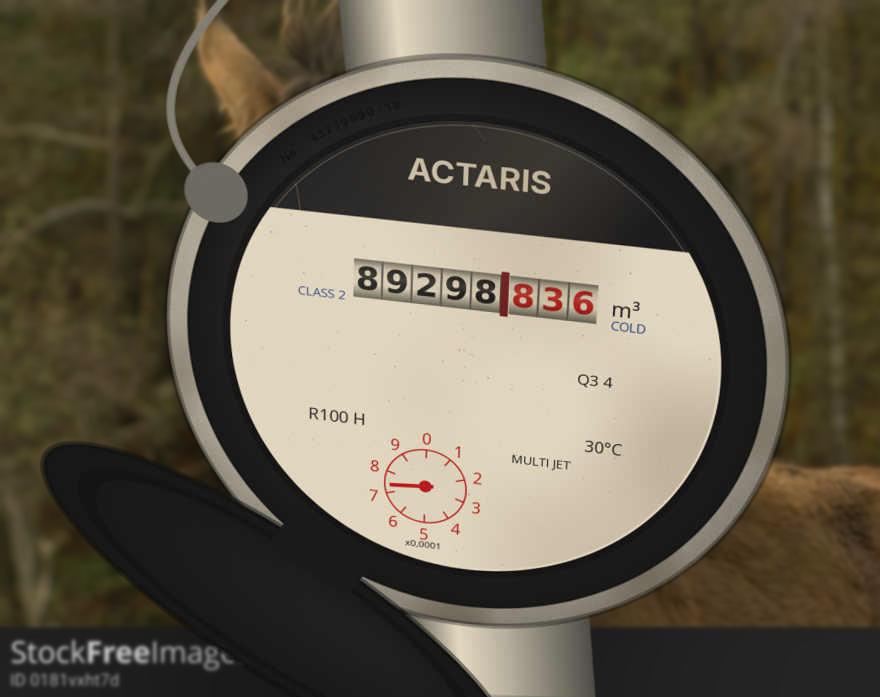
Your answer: 89298.8367 m³
